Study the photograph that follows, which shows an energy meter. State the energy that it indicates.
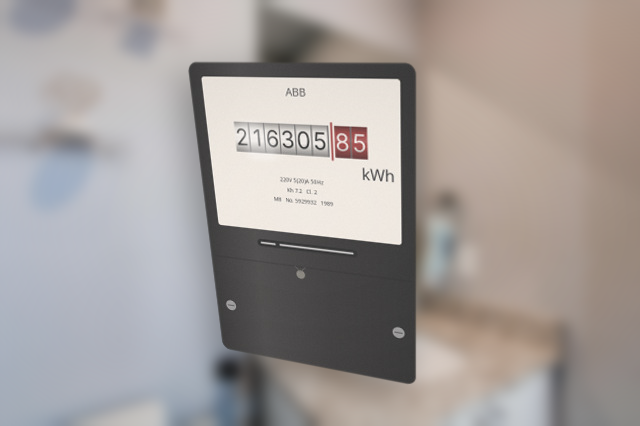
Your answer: 216305.85 kWh
